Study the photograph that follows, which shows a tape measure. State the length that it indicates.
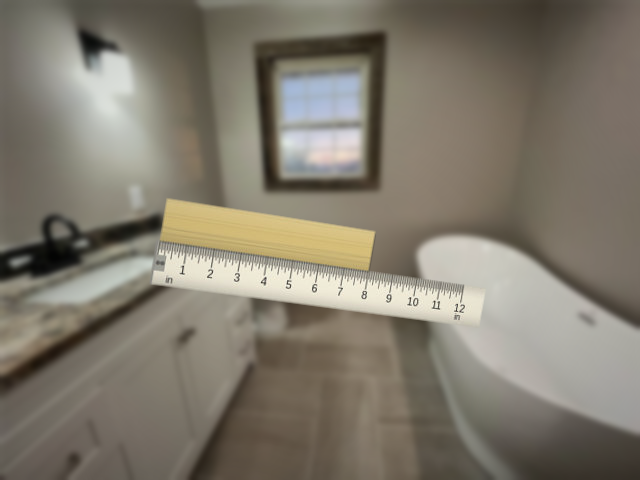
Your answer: 8 in
